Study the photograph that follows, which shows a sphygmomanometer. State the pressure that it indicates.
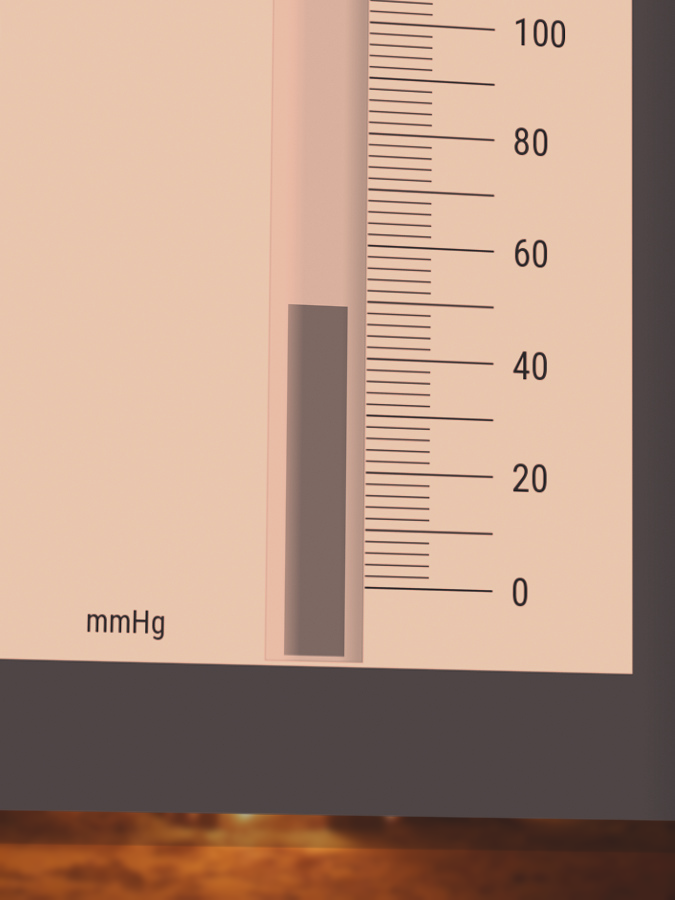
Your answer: 49 mmHg
